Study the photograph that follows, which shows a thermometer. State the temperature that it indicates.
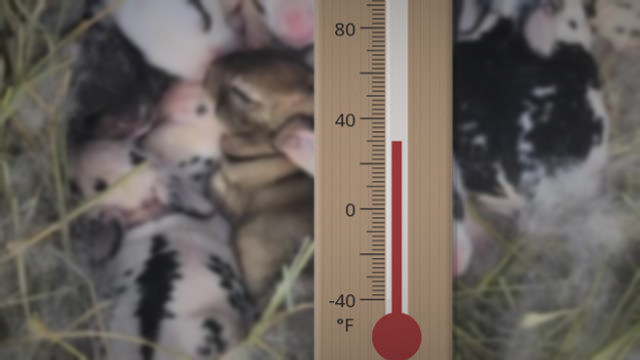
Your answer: 30 °F
